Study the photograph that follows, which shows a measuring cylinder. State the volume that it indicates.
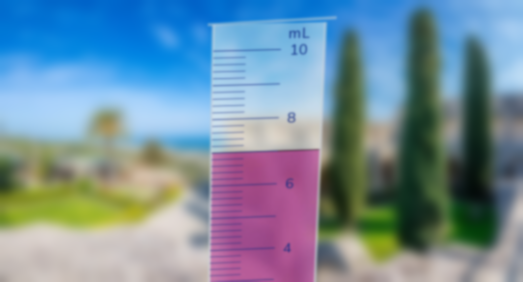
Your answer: 7 mL
